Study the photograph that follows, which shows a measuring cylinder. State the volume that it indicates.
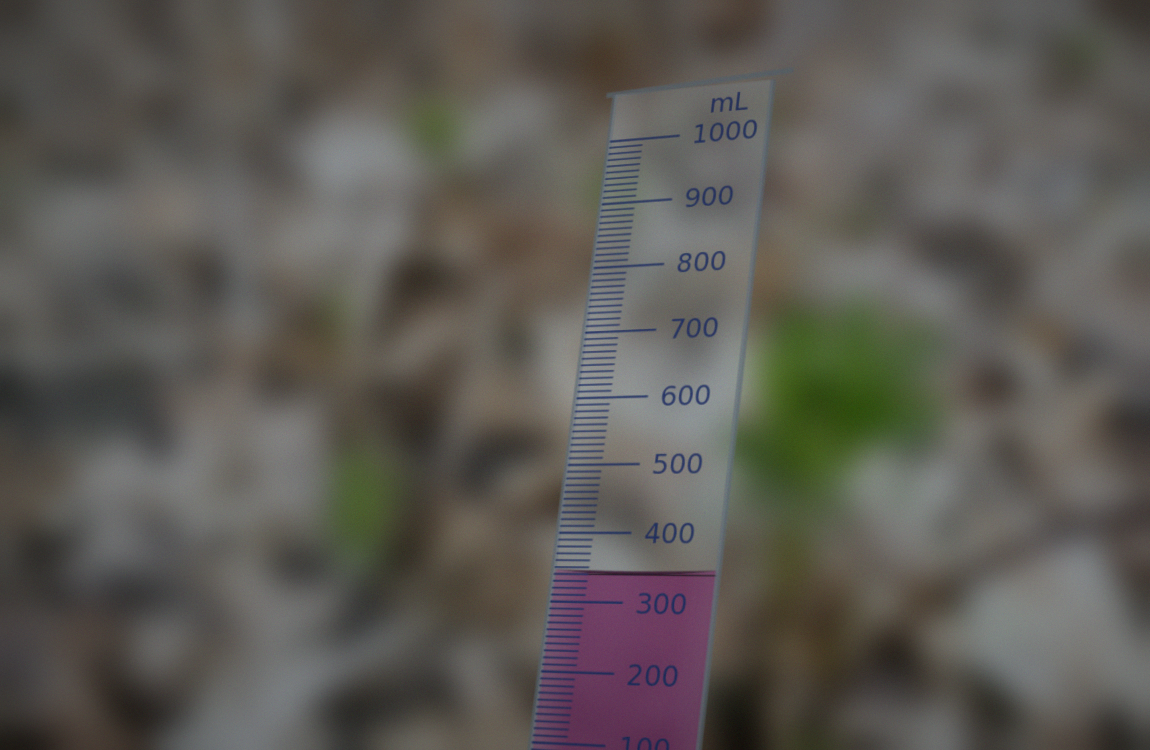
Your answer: 340 mL
